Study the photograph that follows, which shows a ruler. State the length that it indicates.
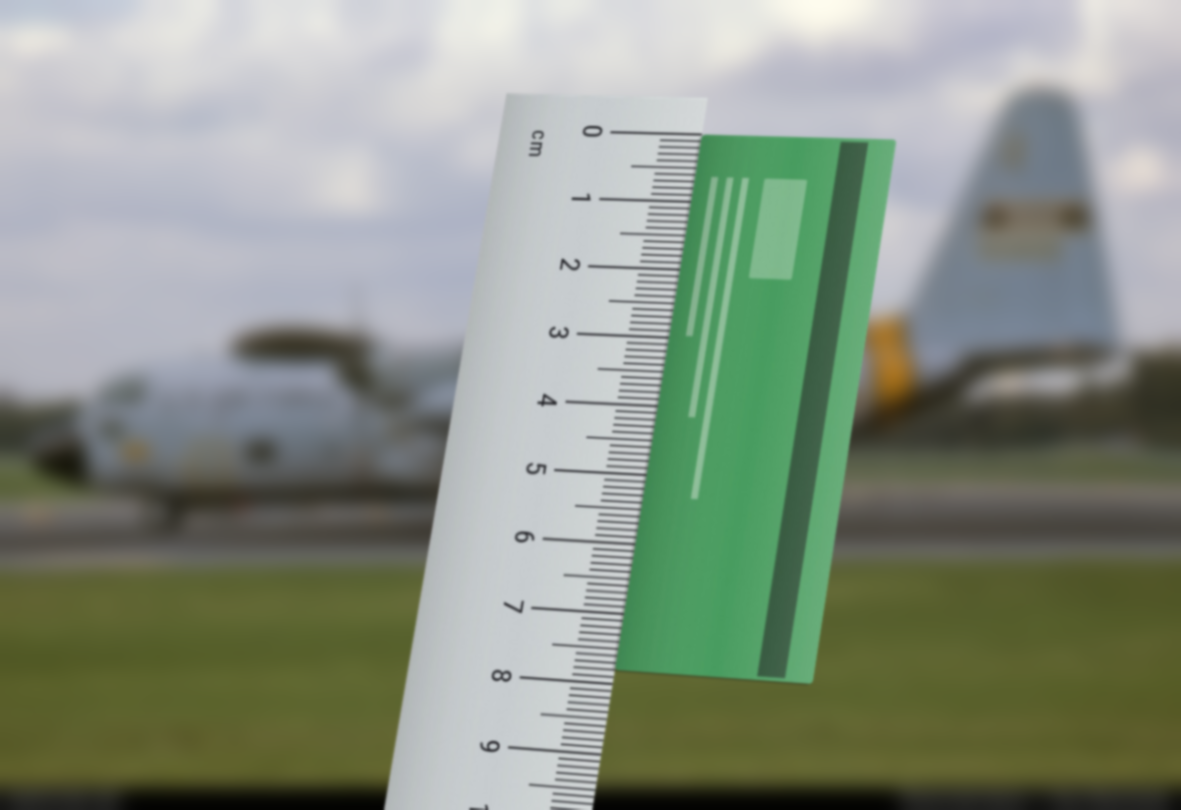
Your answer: 7.8 cm
